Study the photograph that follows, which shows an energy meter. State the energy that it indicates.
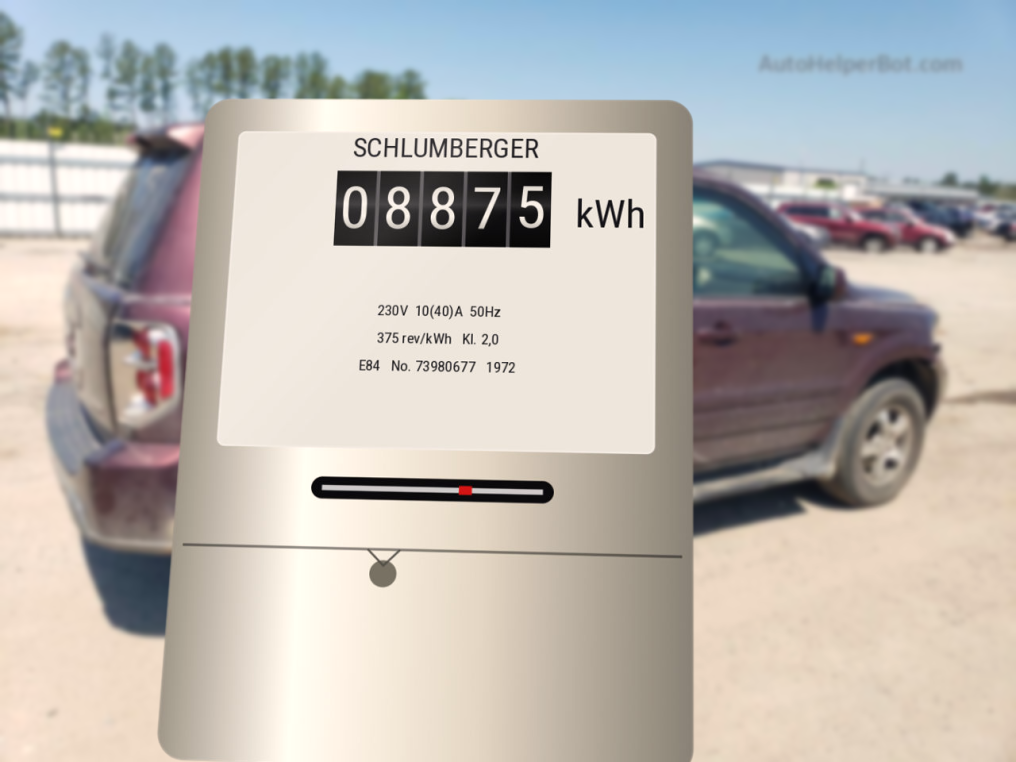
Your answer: 8875 kWh
